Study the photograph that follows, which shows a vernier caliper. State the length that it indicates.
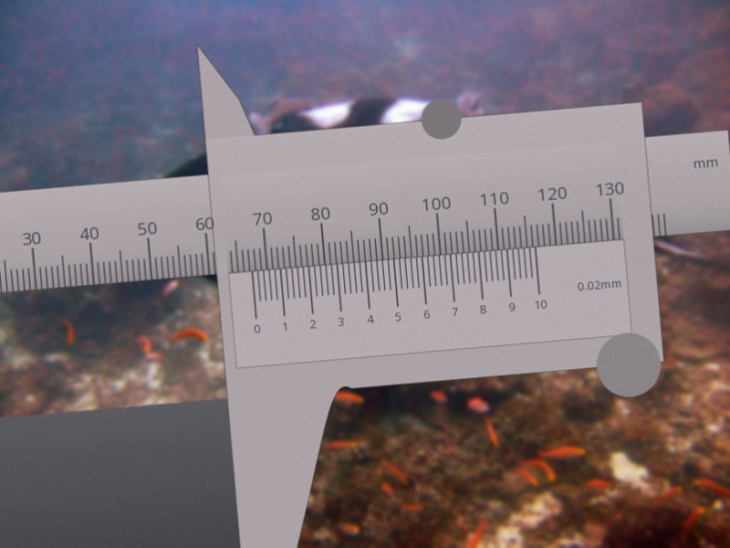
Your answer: 67.4 mm
